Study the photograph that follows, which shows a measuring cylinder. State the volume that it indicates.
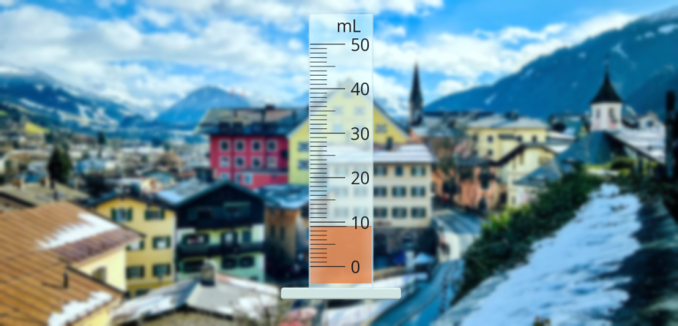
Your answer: 9 mL
